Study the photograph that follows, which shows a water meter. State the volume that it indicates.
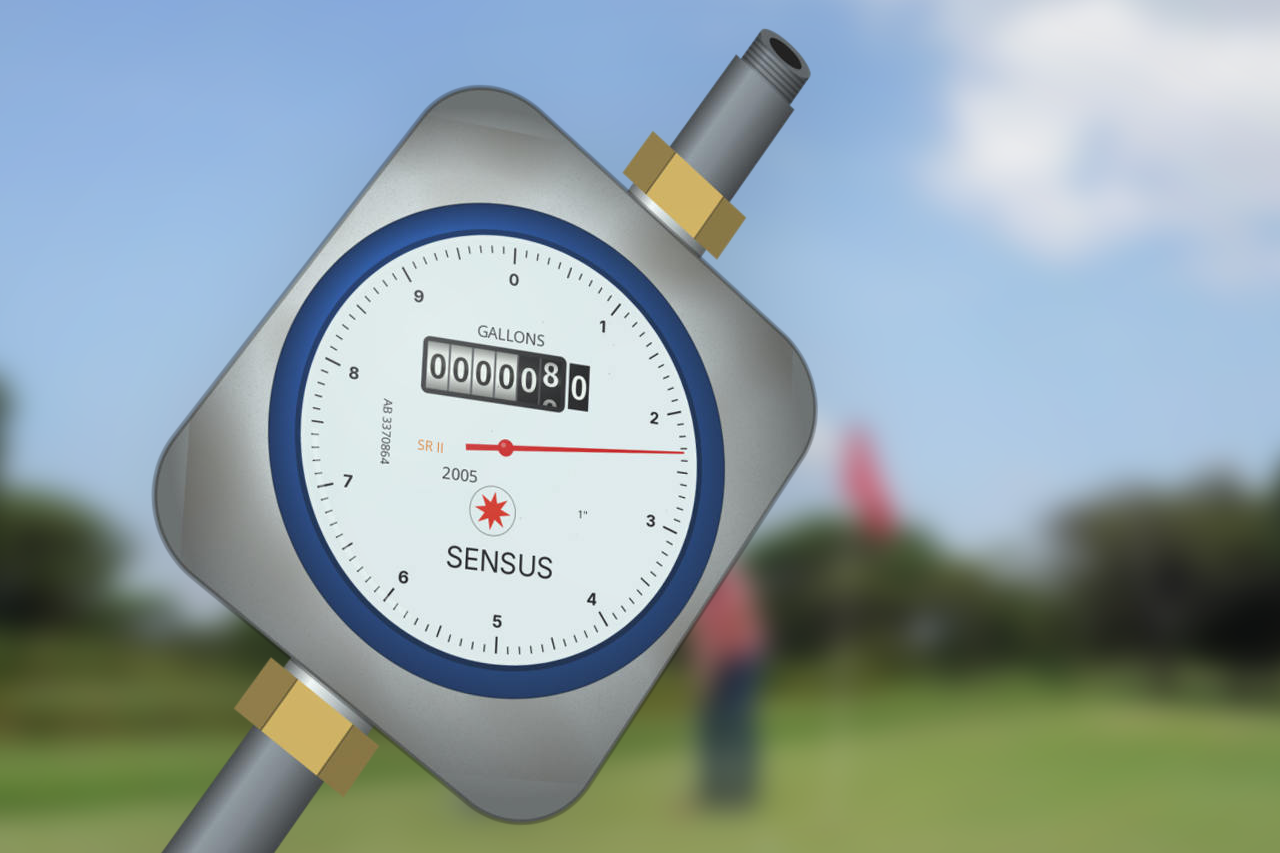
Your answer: 82.3 gal
